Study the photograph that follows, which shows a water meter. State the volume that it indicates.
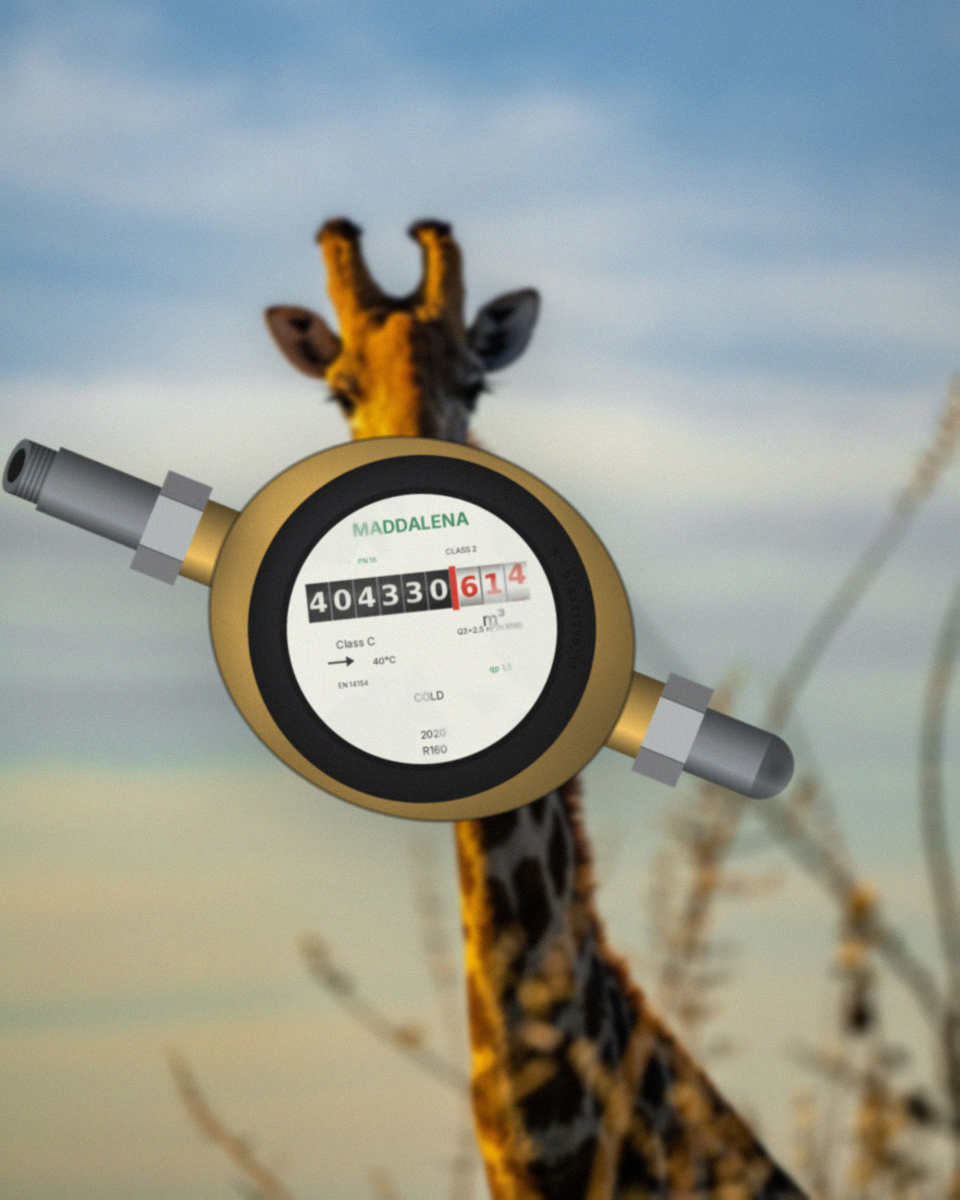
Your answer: 404330.614 m³
